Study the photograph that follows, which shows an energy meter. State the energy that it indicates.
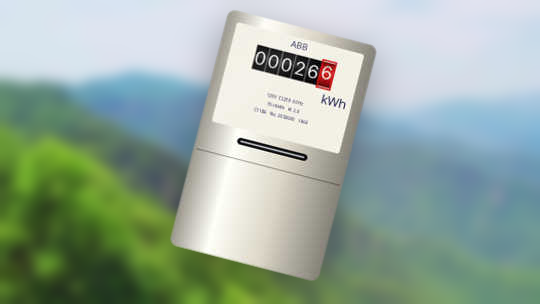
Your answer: 26.6 kWh
